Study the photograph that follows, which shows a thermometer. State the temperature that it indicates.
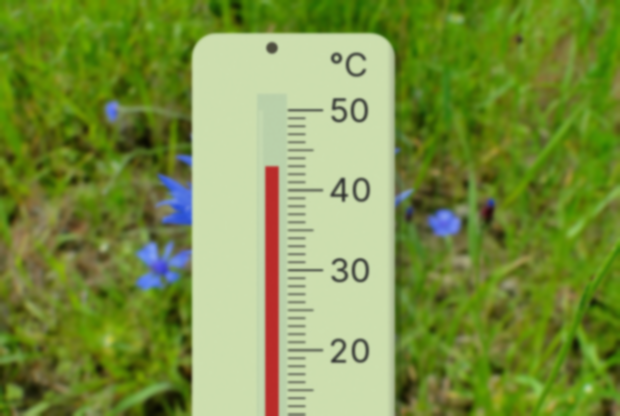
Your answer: 43 °C
